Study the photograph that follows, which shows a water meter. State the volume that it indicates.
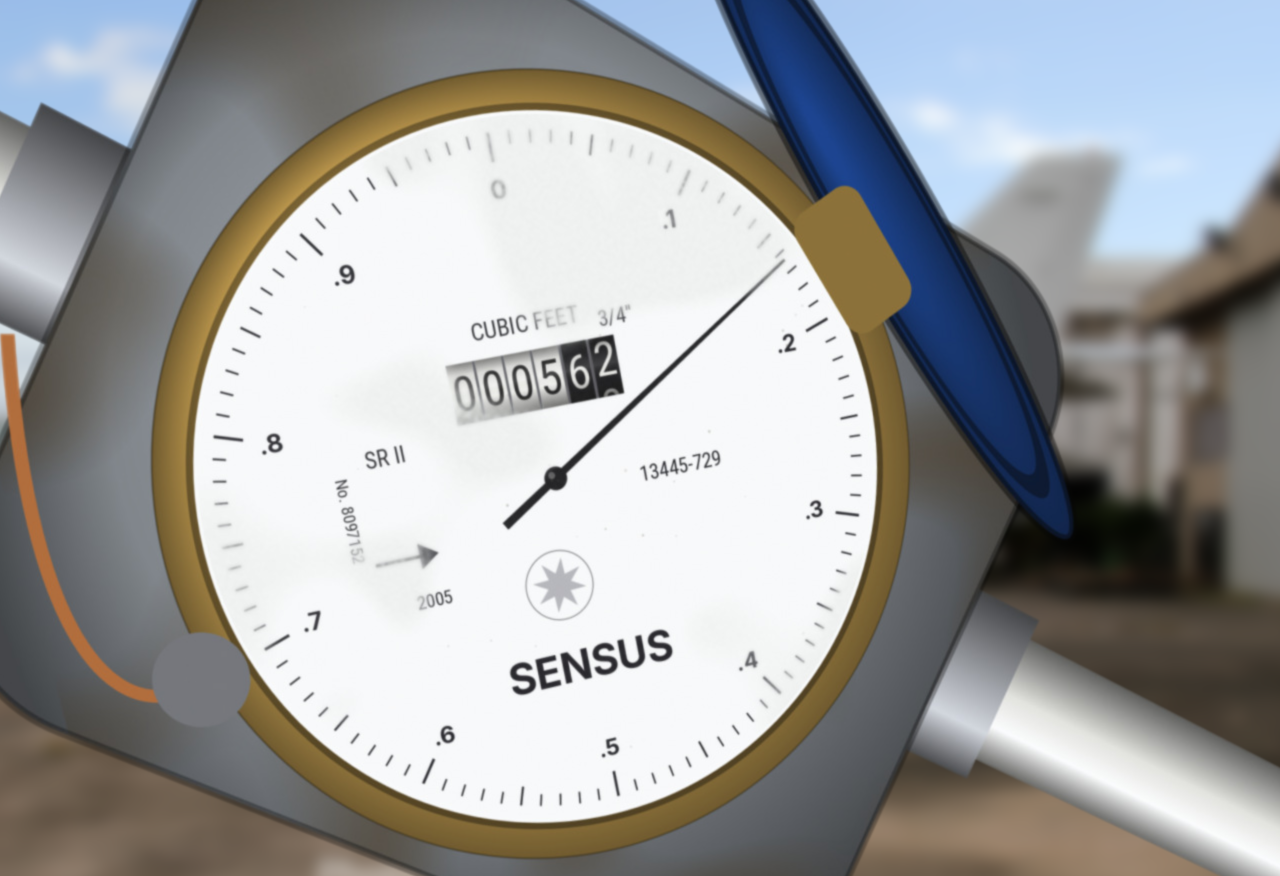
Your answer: 562.16 ft³
